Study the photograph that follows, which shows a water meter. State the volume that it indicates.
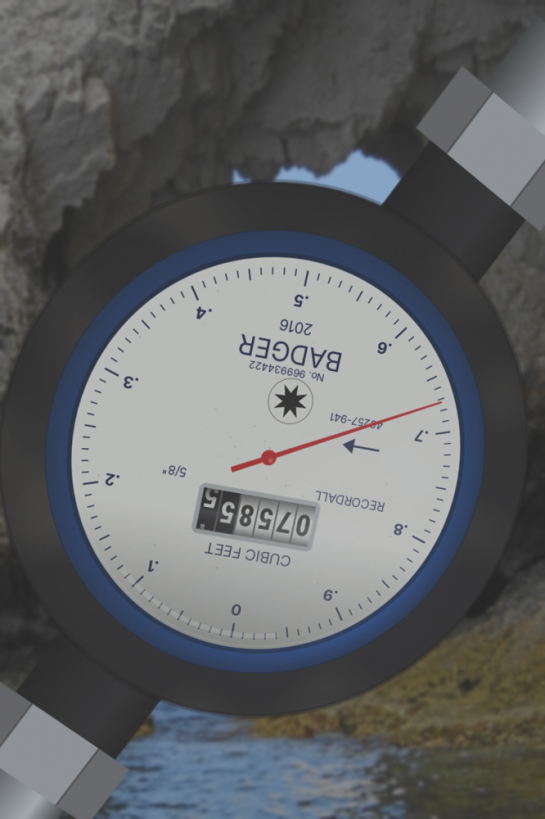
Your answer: 75854.67 ft³
